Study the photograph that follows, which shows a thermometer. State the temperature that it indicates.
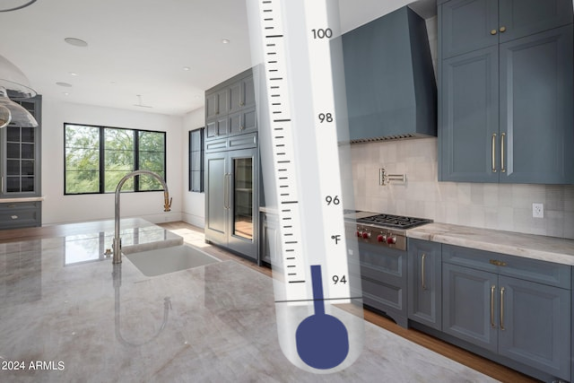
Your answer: 94.4 °F
